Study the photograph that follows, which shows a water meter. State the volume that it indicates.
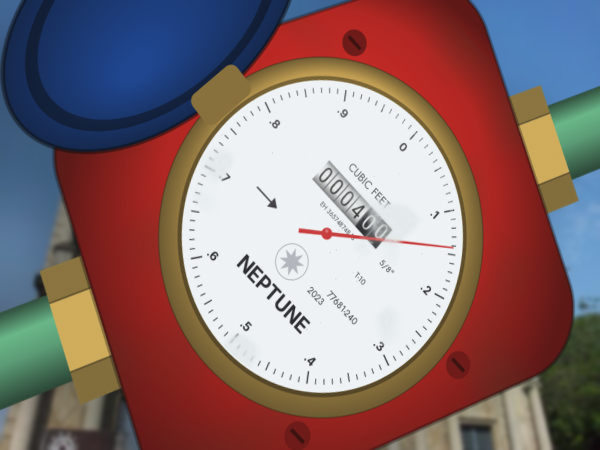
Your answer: 400.14 ft³
